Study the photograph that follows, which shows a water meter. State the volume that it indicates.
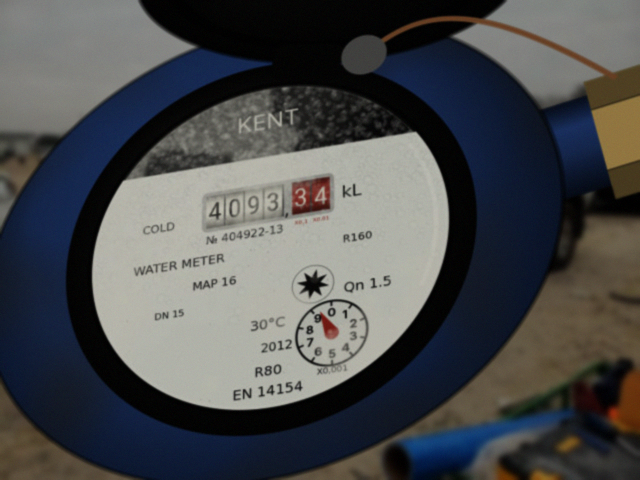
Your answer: 4093.339 kL
